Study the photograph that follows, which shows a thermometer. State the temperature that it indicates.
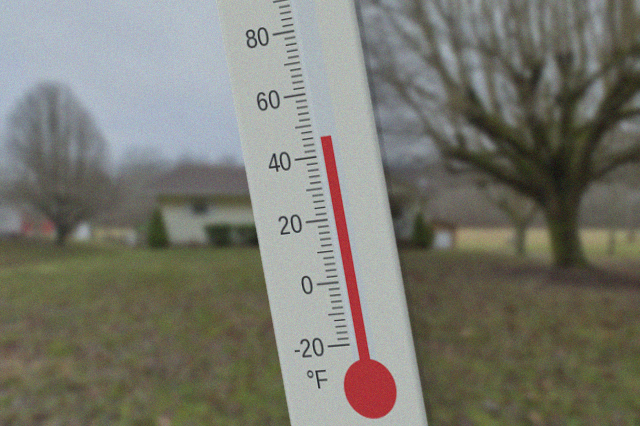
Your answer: 46 °F
